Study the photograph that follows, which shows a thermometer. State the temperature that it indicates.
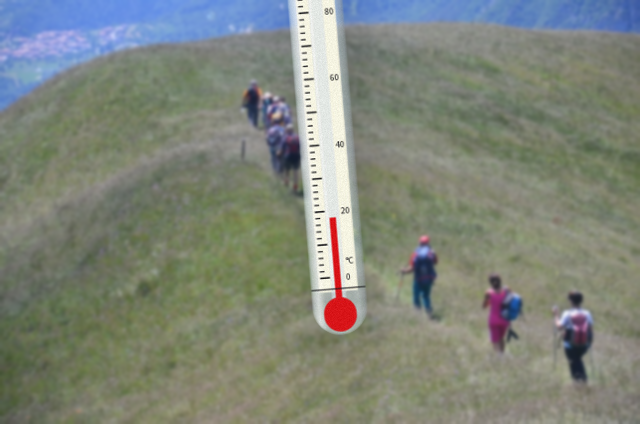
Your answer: 18 °C
